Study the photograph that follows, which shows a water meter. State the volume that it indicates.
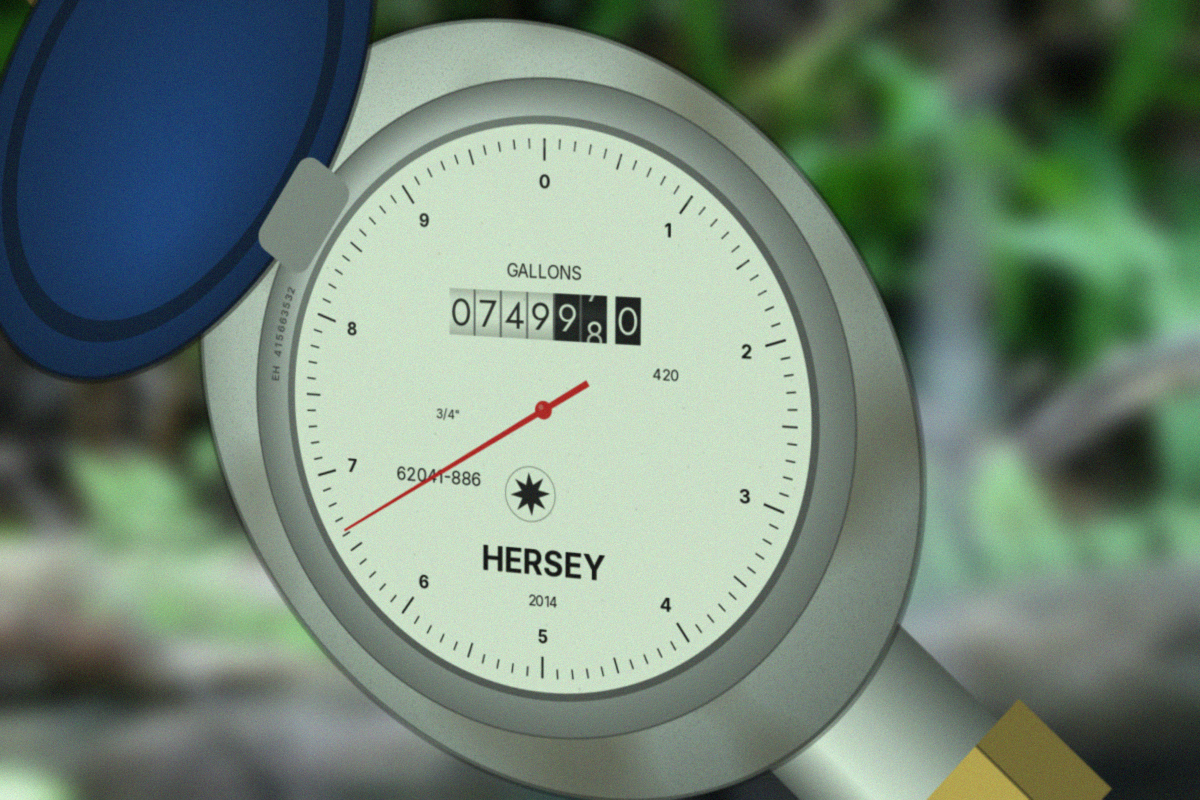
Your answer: 749976.6 gal
